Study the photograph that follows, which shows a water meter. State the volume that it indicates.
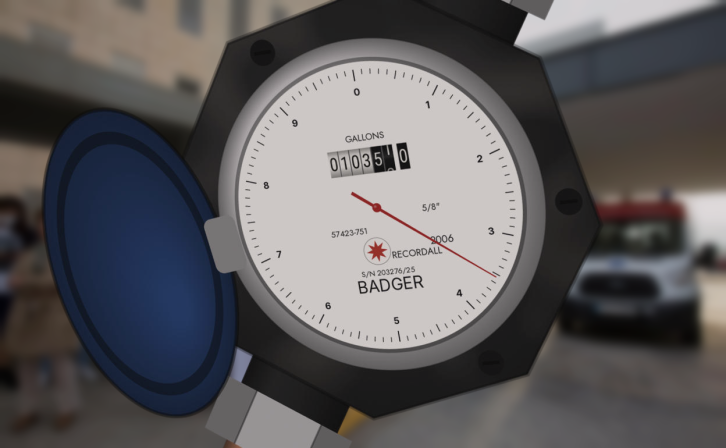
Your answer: 103513.5 gal
